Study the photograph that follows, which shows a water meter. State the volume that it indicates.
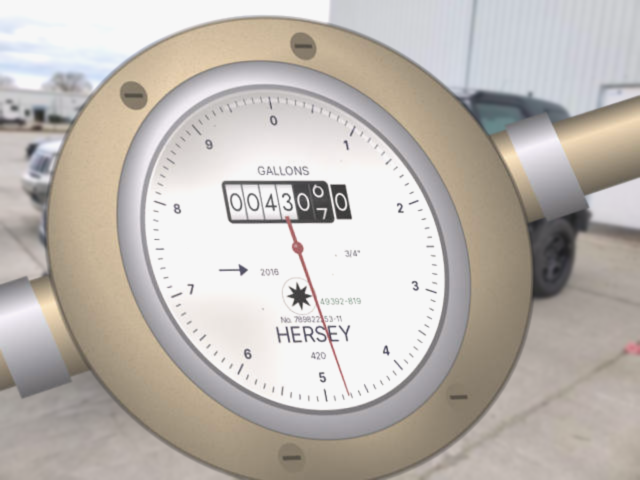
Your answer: 43064.7 gal
